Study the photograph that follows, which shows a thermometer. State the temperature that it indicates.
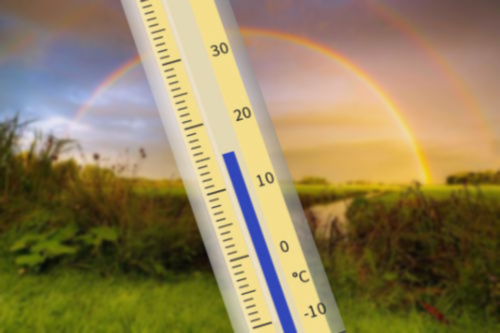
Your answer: 15 °C
